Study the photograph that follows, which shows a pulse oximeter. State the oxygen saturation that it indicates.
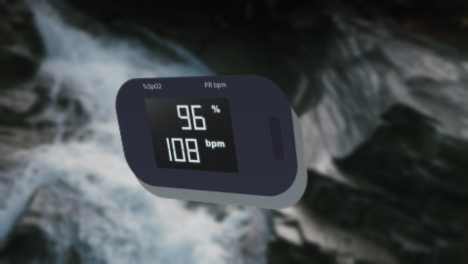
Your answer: 96 %
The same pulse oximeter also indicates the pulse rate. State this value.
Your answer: 108 bpm
